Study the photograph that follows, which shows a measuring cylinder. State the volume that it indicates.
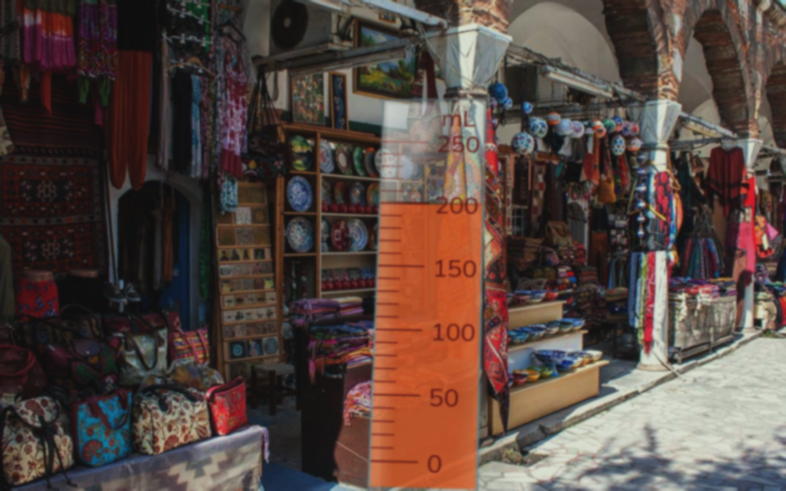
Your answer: 200 mL
